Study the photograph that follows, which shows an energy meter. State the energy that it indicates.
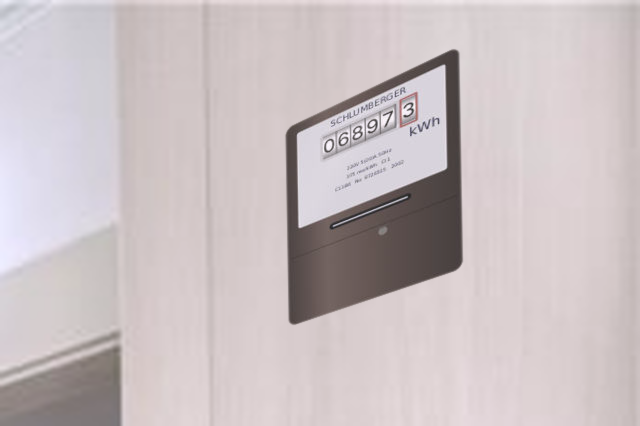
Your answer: 6897.3 kWh
